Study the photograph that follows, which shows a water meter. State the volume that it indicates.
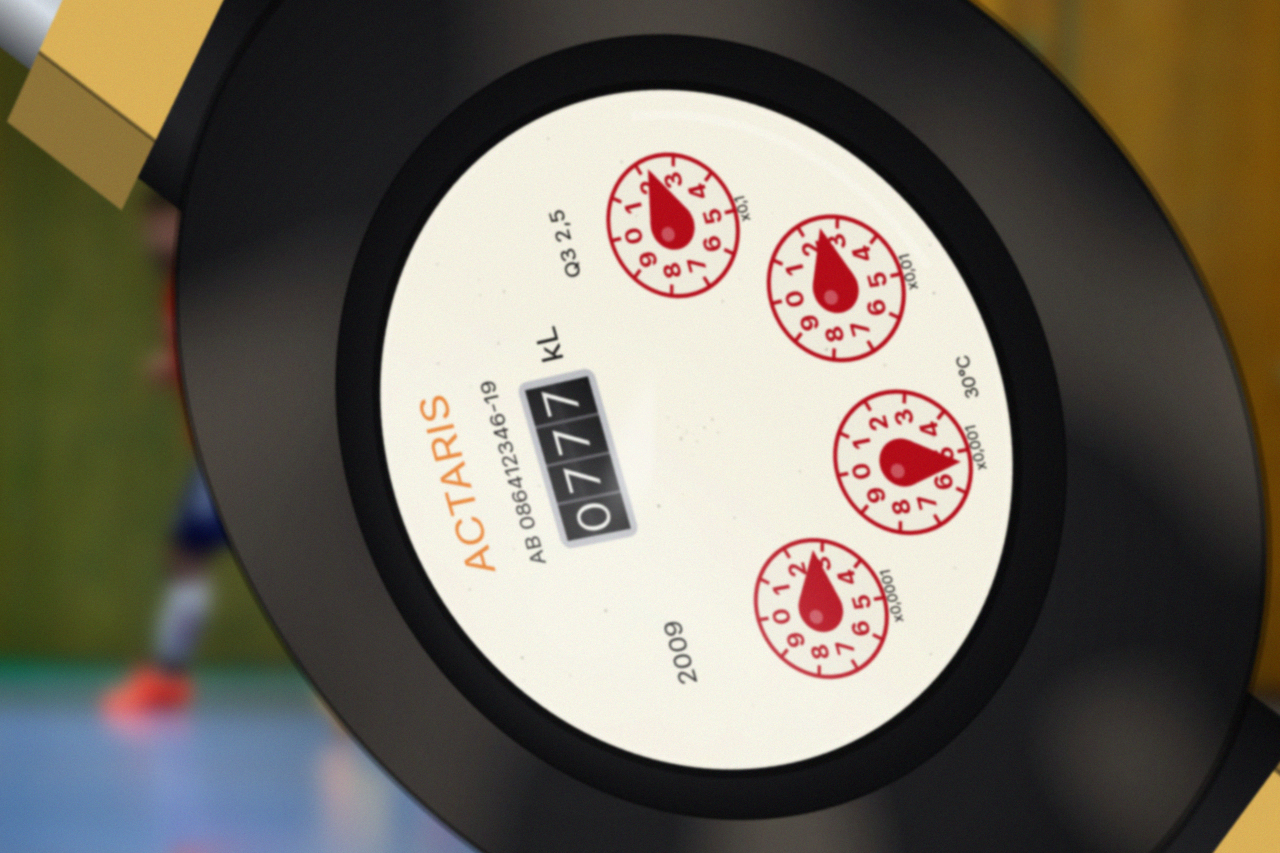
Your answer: 777.2252 kL
